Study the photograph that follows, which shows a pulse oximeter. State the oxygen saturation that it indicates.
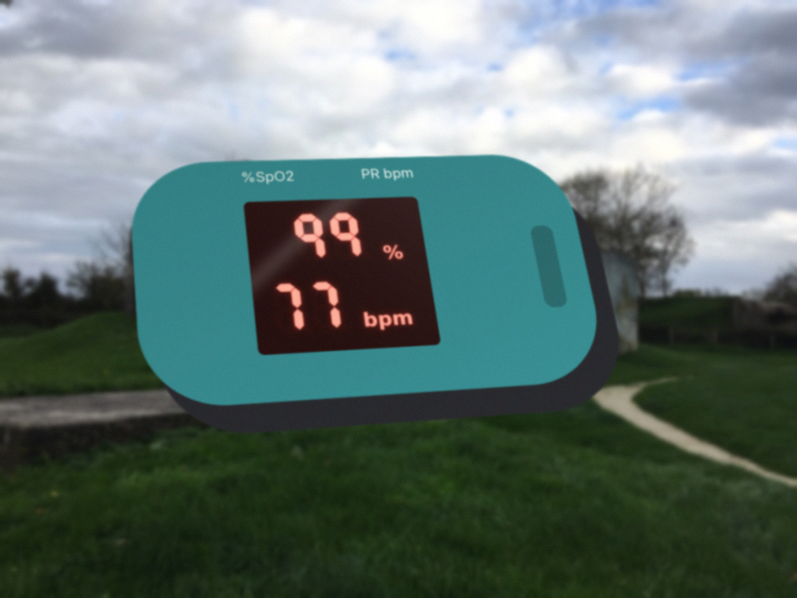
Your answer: 99 %
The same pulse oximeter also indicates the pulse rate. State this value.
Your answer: 77 bpm
